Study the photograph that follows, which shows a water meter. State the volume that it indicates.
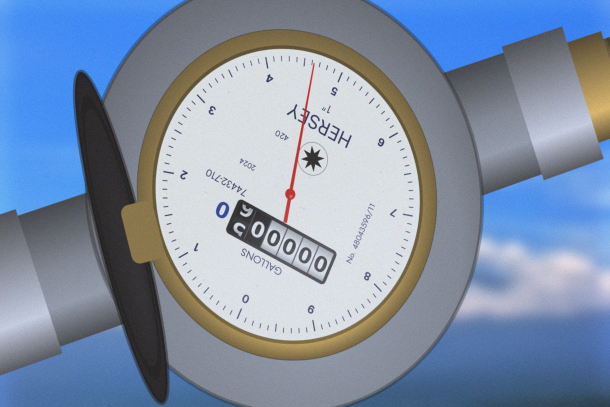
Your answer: 54.6 gal
